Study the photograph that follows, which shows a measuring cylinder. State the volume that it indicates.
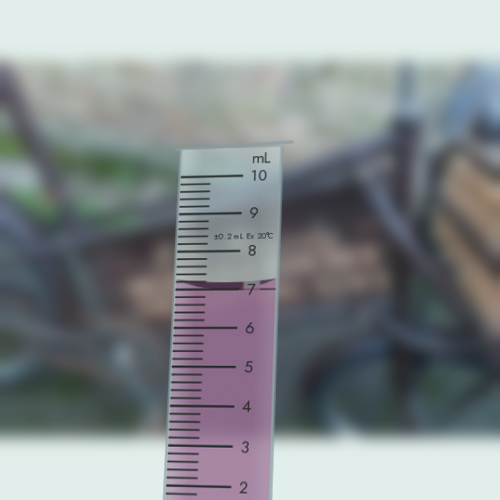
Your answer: 7 mL
